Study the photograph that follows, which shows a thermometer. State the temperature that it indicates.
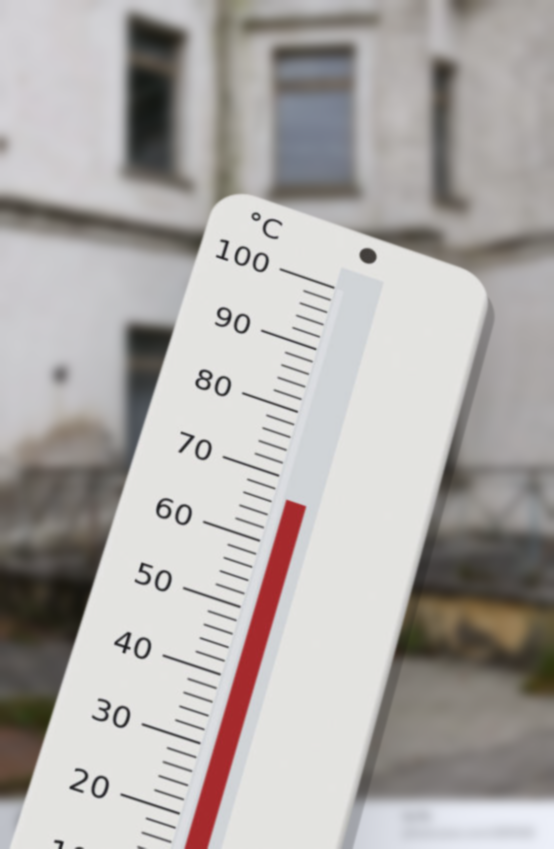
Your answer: 67 °C
